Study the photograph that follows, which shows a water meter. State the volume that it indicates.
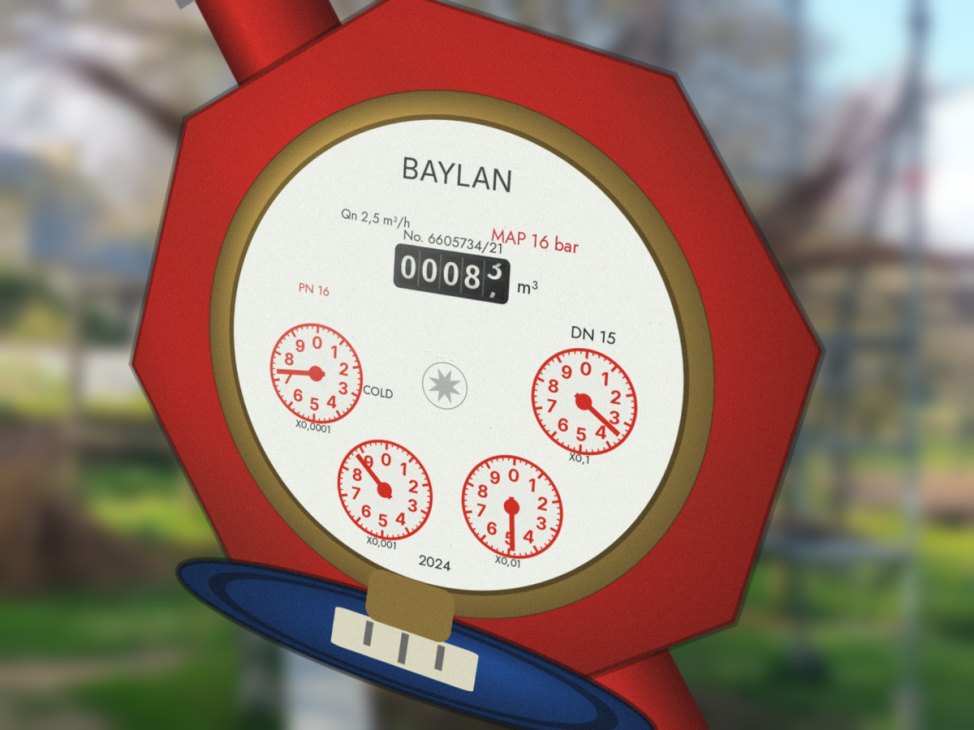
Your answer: 83.3487 m³
